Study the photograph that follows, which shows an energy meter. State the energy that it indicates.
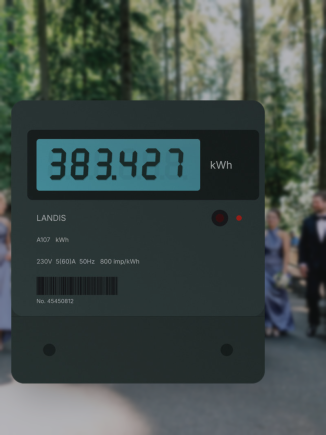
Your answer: 383.427 kWh
